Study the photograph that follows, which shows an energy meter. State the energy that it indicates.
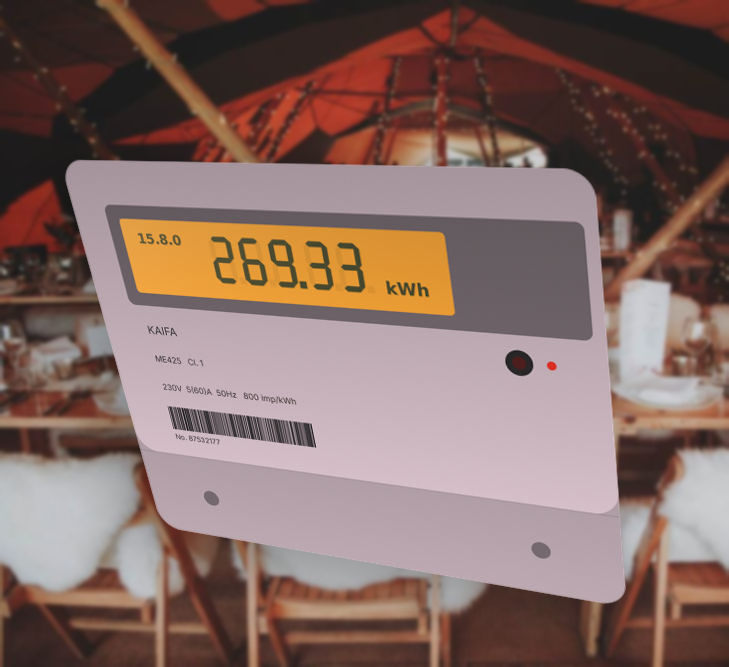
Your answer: 269.33 kWh
